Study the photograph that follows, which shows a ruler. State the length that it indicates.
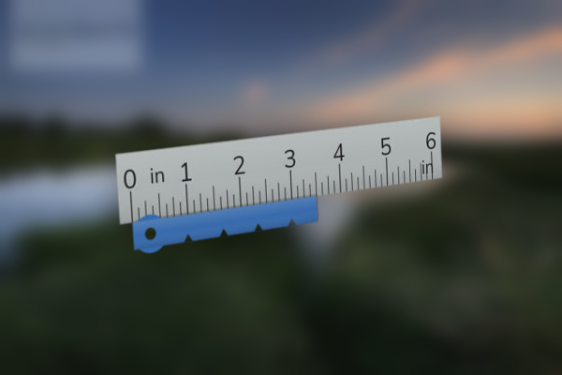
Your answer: 3.5 in
